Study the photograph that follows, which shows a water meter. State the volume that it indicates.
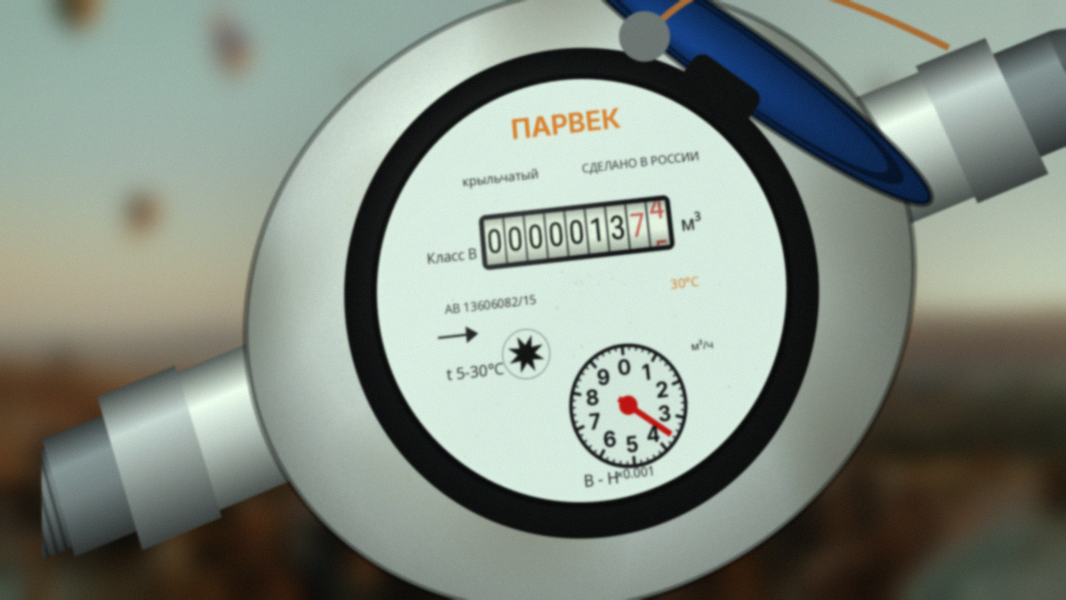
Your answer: 13.743 m³
